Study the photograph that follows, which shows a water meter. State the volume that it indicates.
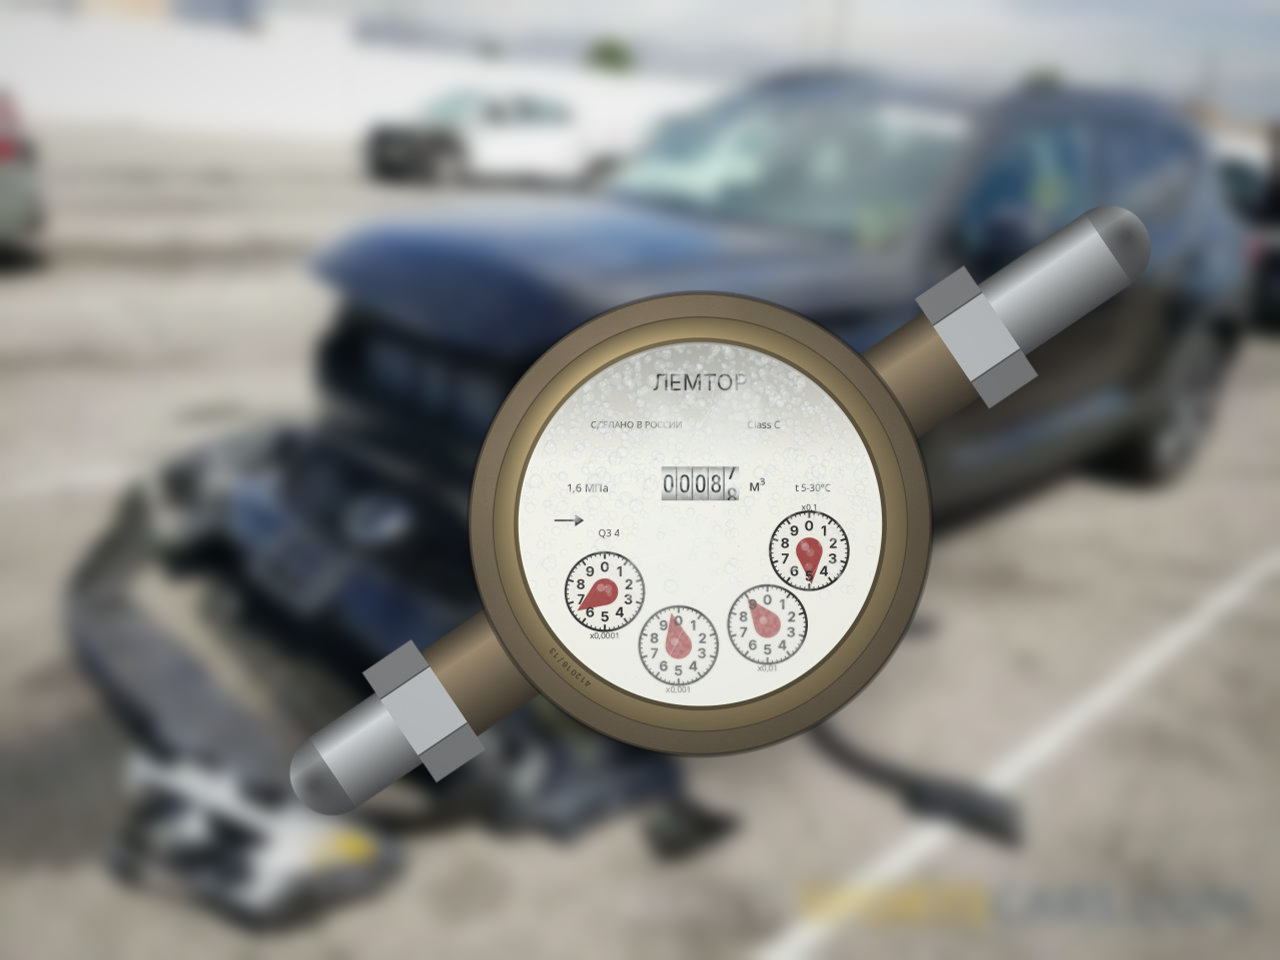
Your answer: 87.4896 m³
